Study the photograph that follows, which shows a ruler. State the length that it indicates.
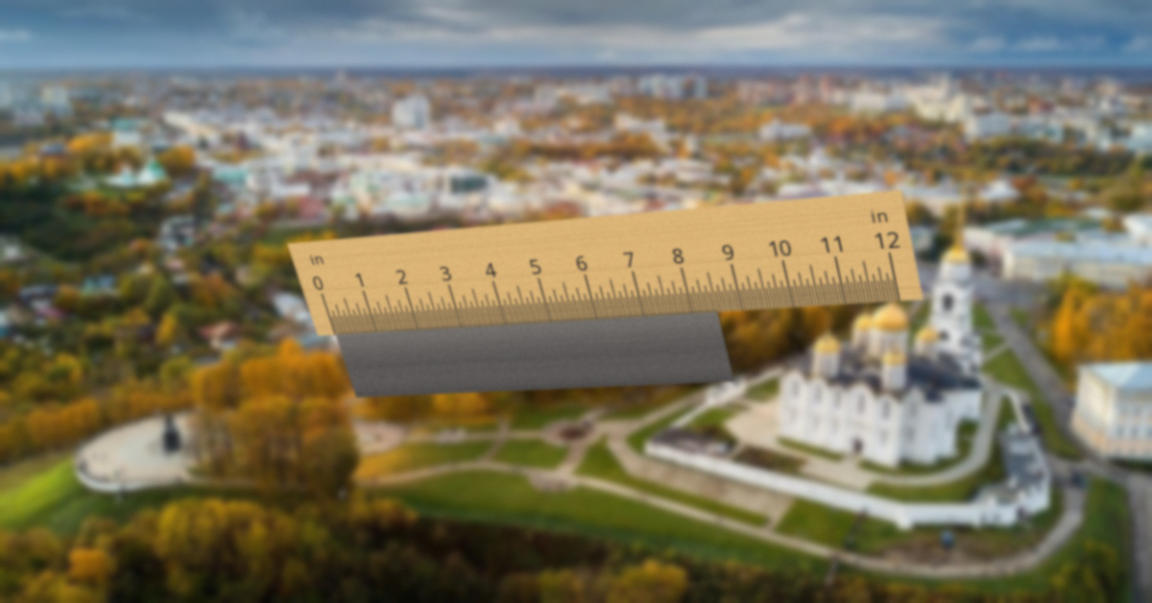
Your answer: 8.5 in
